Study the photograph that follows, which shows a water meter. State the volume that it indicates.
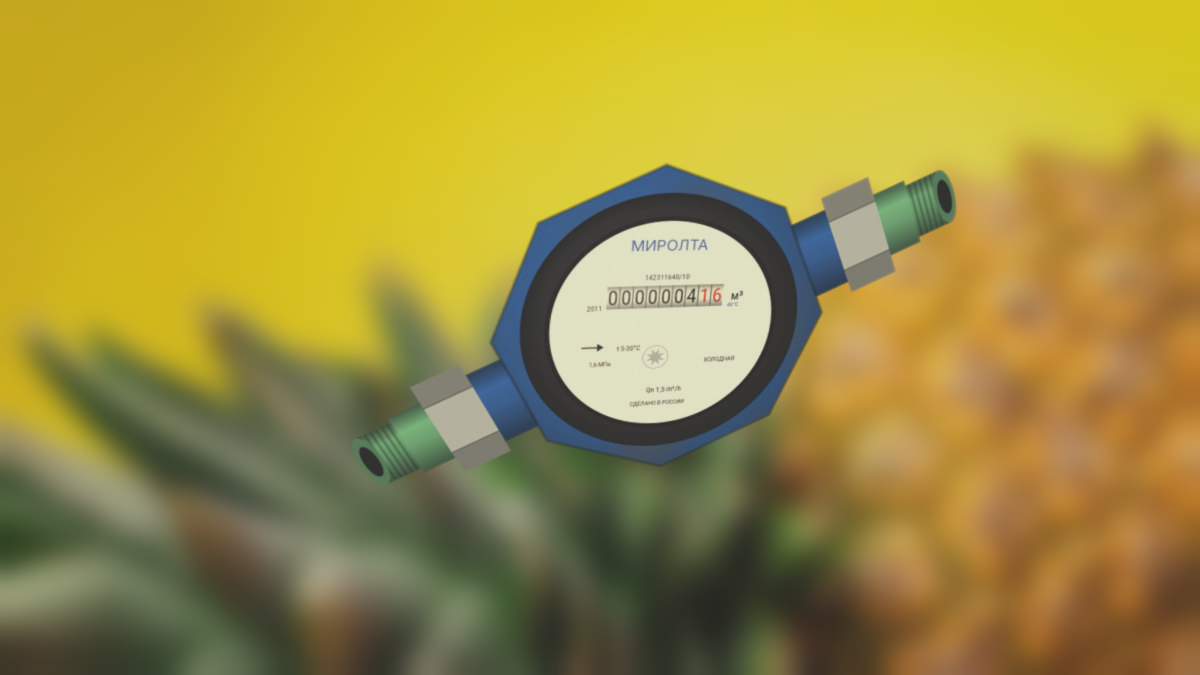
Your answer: 4.16 m³
